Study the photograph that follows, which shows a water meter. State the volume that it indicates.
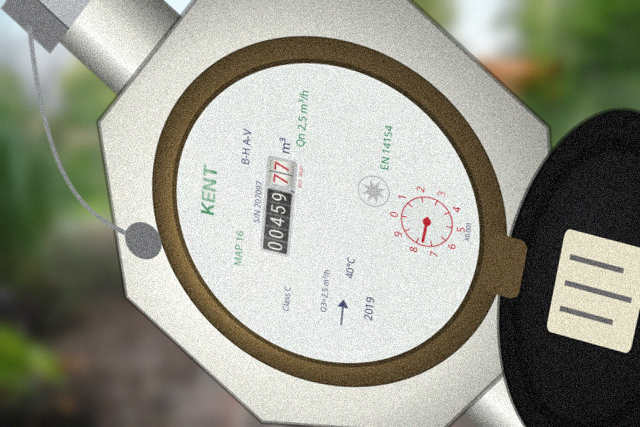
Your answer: 459.777 m³
